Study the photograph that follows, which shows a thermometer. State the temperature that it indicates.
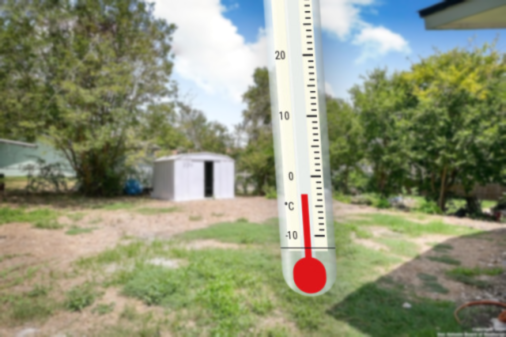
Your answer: -3 °C
